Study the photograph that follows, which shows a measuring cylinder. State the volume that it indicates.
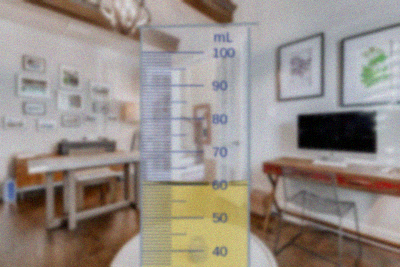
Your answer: 60 mL
